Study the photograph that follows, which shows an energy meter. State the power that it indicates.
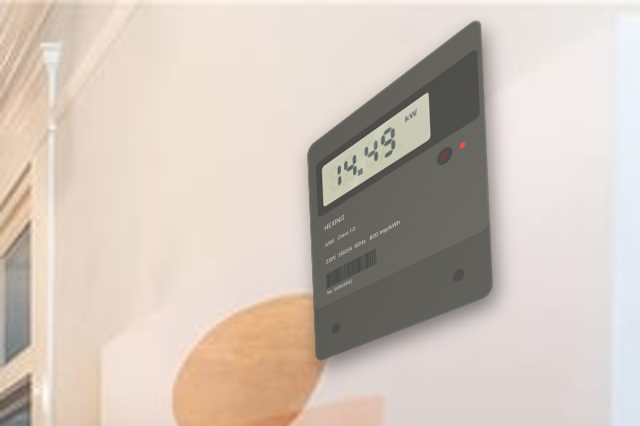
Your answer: 14.49 kW
